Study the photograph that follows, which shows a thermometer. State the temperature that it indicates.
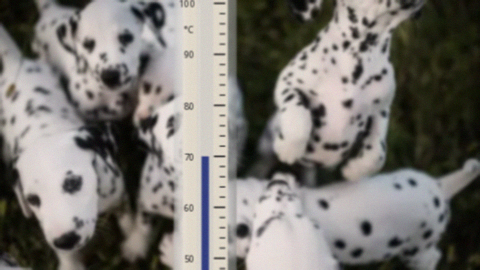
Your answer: 70 °C
